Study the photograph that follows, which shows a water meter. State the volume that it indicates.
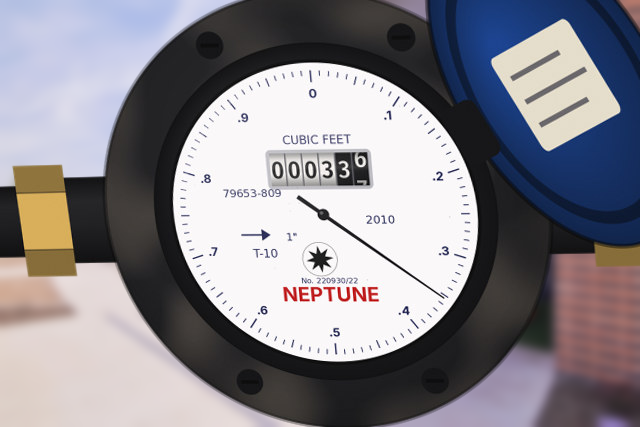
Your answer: 336.35 ft³
